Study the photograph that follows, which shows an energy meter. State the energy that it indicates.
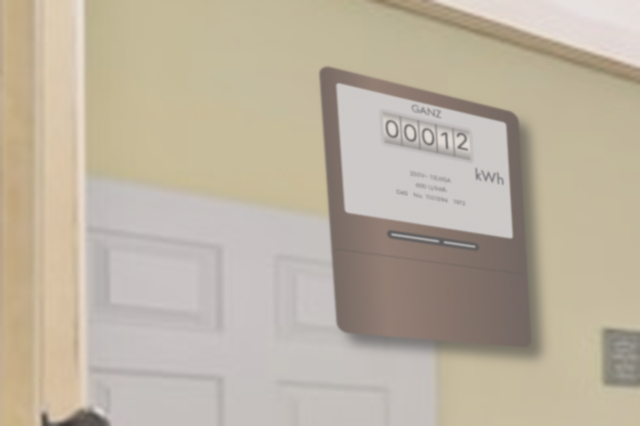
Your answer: 12 kWh
